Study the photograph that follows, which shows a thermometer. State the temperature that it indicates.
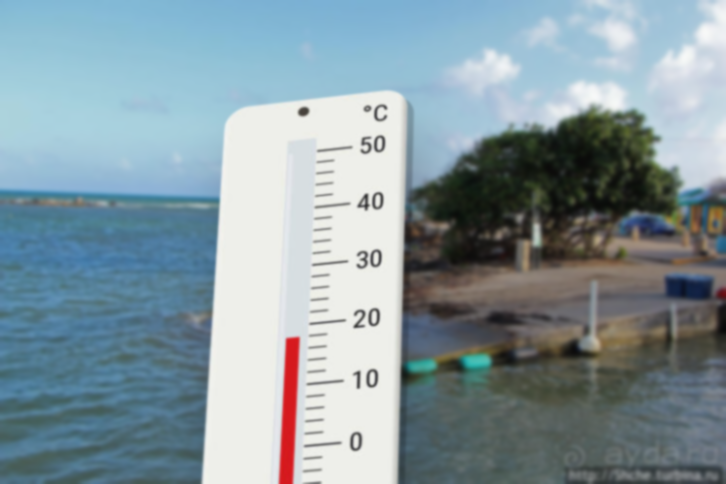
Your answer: 18 °C
